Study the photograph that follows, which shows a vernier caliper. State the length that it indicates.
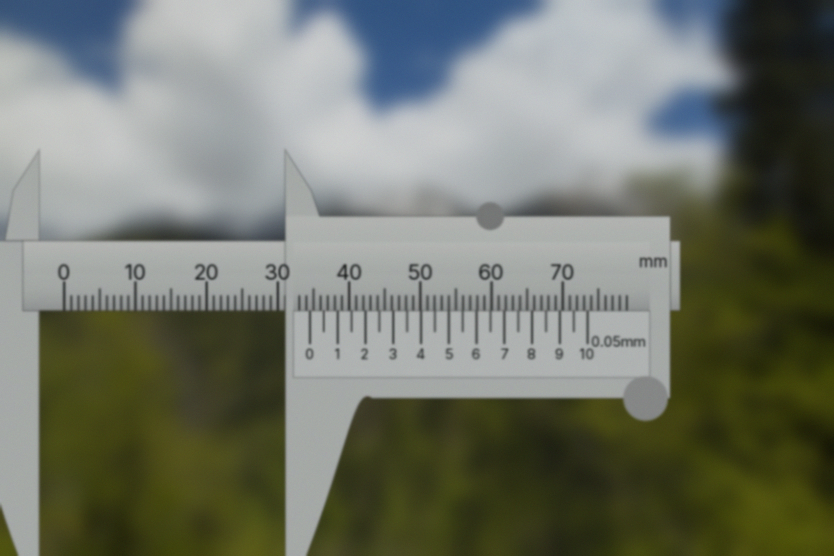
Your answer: 34.5 mm
